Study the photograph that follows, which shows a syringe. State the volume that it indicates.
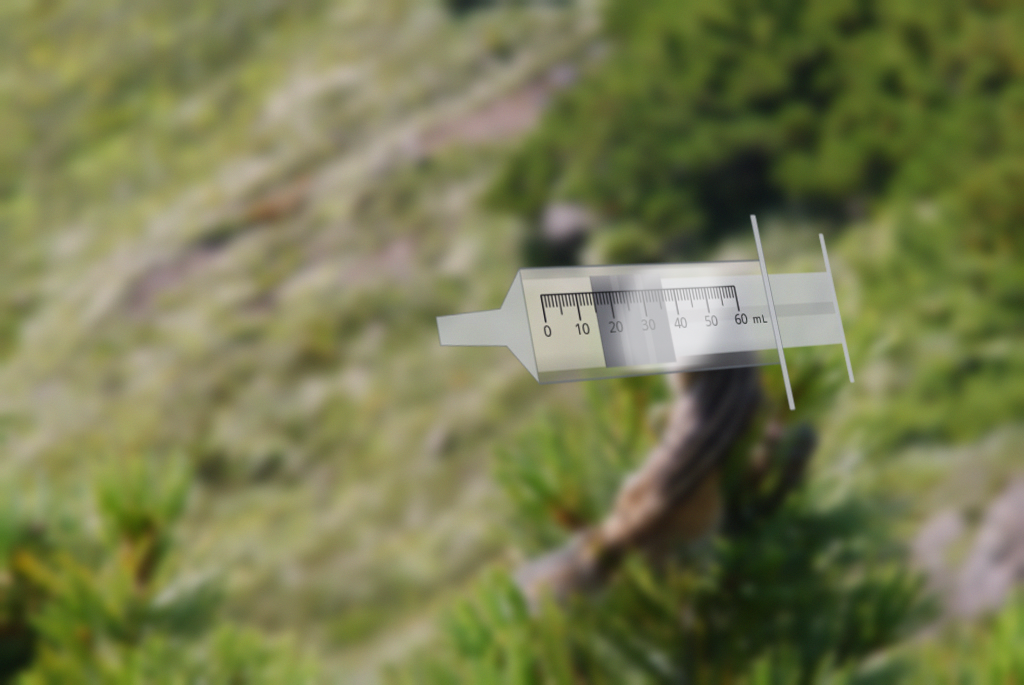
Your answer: 15 mL
